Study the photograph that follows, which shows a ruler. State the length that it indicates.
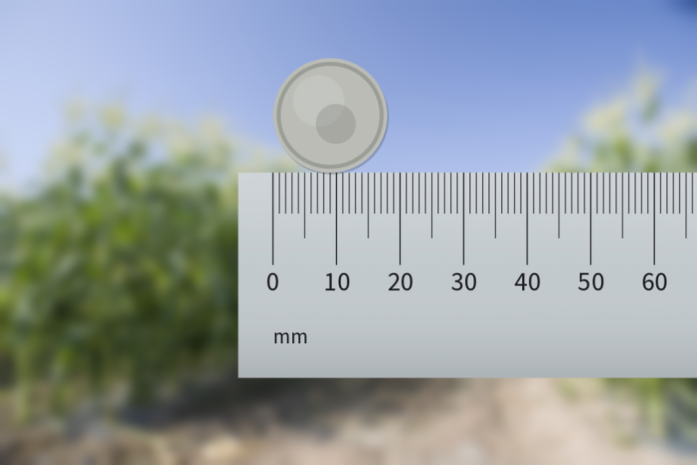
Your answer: 18 mm
